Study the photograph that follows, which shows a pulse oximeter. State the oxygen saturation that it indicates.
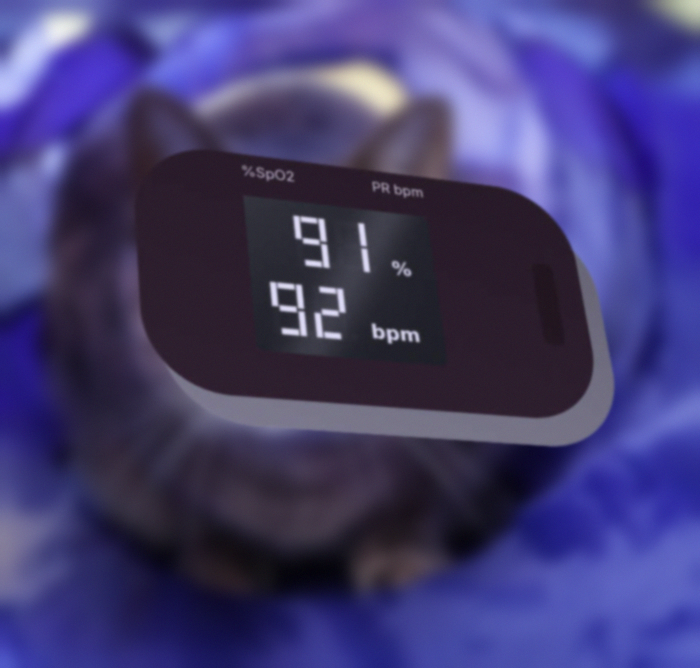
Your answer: 91 %
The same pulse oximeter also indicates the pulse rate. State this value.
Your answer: 92 bpm
